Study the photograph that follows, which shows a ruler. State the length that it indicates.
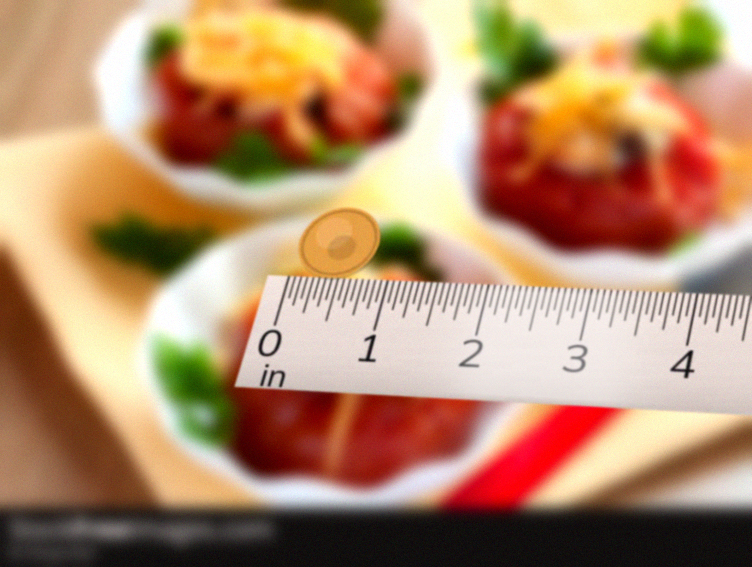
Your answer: 0.8125 in
